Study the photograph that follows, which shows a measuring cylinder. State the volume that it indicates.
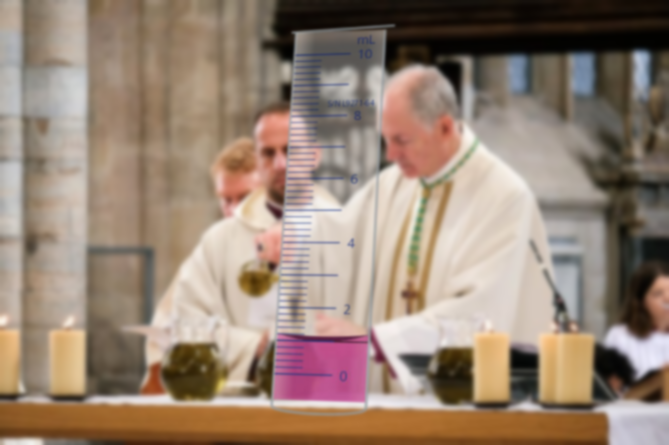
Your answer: 1 mL
